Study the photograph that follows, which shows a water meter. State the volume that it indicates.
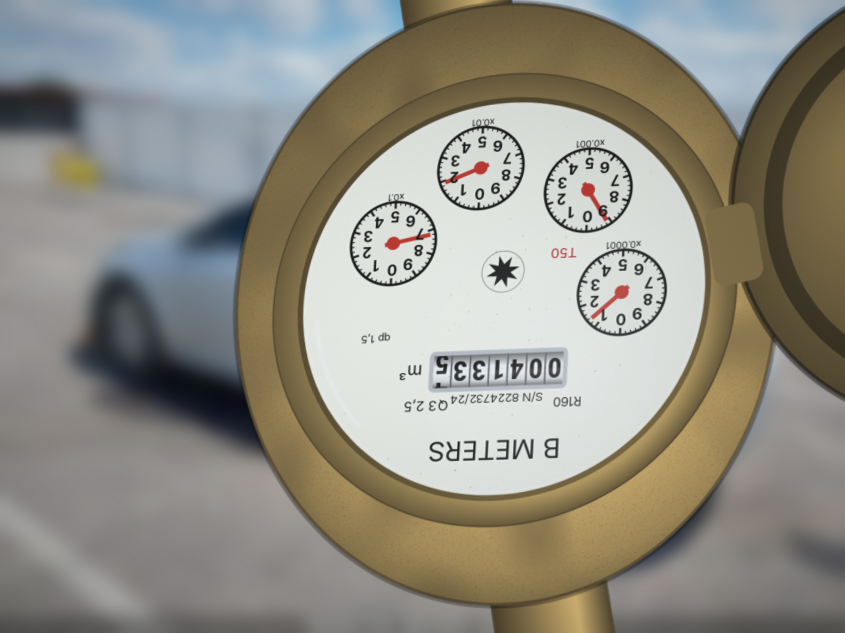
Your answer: 41334.7191 m³
